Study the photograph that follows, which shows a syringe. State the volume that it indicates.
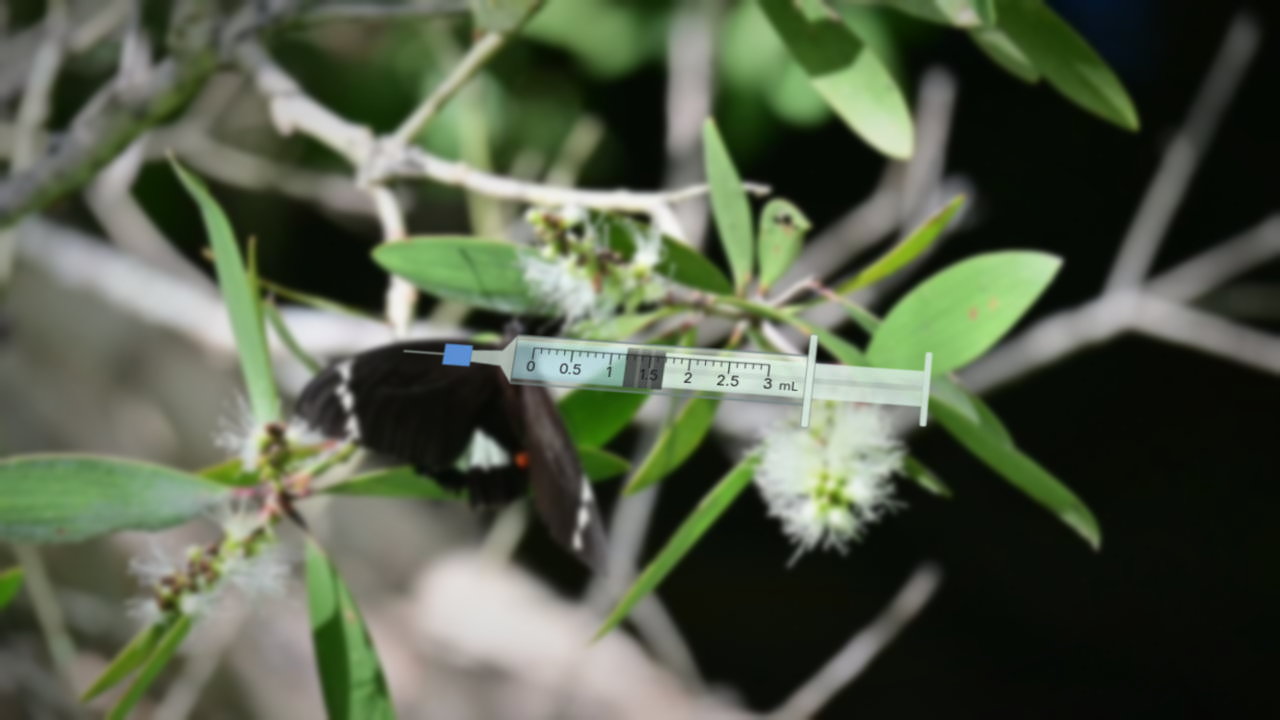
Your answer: 1.2 mL
